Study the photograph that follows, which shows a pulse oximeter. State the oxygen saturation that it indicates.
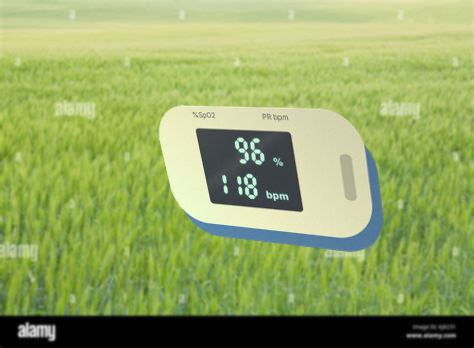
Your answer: 96 %
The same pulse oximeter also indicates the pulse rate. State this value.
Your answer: 118 bpm
